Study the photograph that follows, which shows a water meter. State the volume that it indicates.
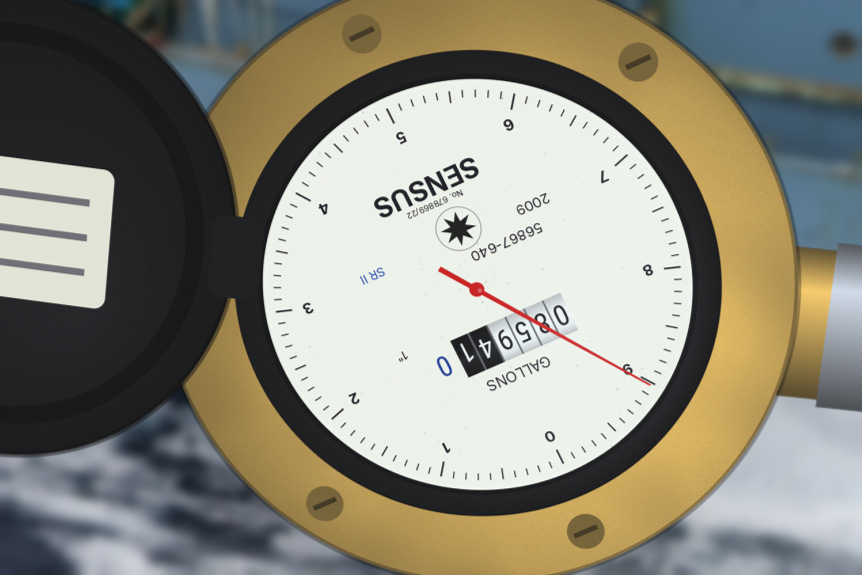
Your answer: 859409.0 gal
